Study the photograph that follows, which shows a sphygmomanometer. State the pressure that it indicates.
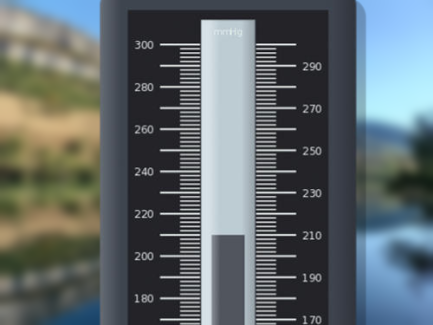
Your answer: 210 mmHg
